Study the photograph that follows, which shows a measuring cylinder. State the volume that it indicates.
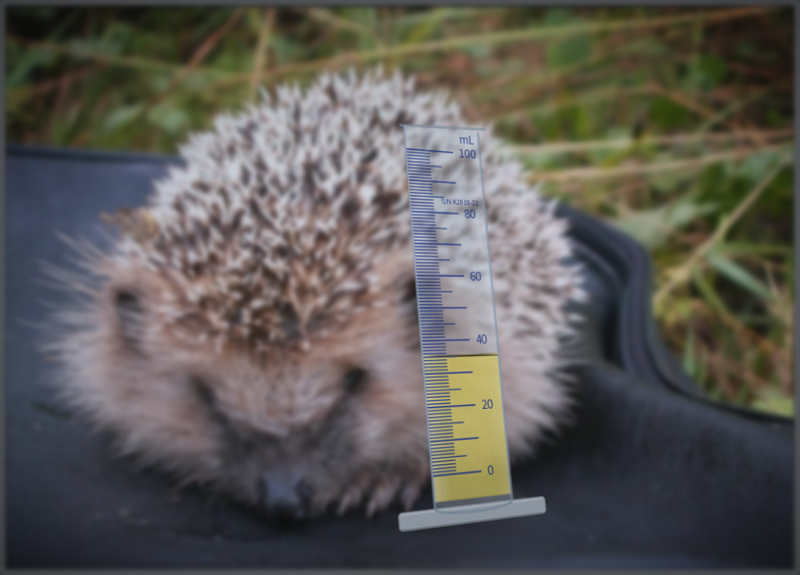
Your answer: 35 mL
